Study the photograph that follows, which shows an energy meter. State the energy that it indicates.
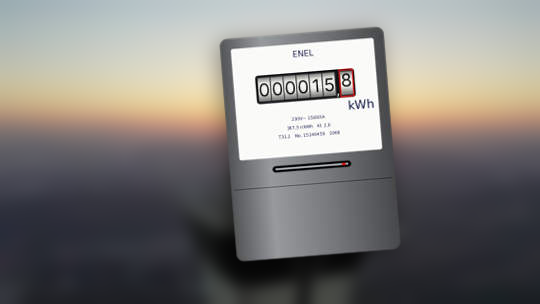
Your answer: 15.8 kWh
